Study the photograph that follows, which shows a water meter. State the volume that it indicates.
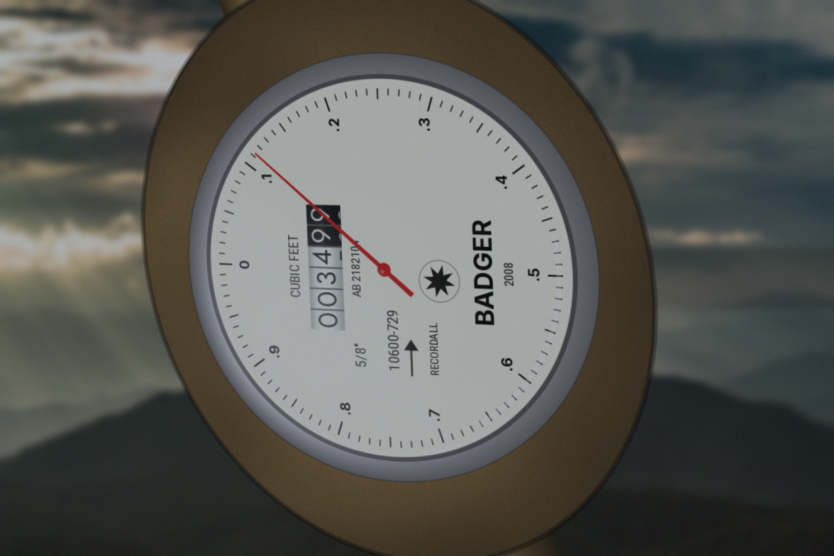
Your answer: 3499.11 ft³
